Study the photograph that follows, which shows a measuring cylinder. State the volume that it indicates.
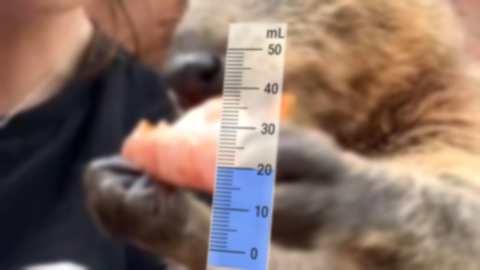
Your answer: 20 mL
